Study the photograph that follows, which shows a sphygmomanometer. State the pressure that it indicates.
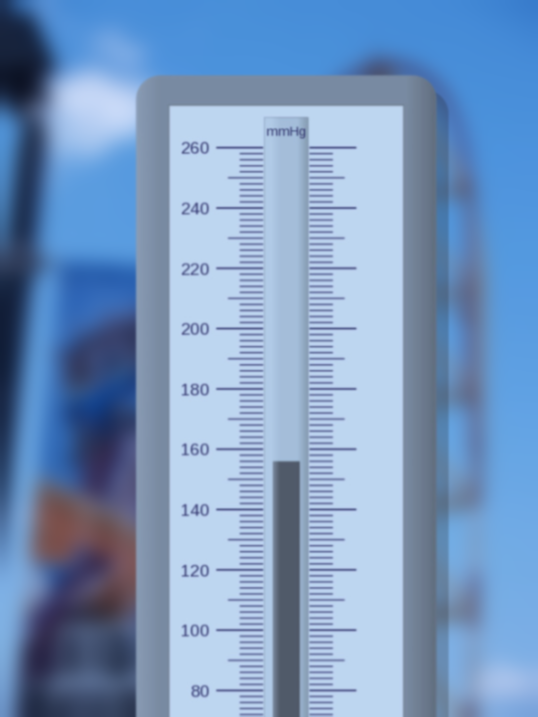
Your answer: 156 mmHg
